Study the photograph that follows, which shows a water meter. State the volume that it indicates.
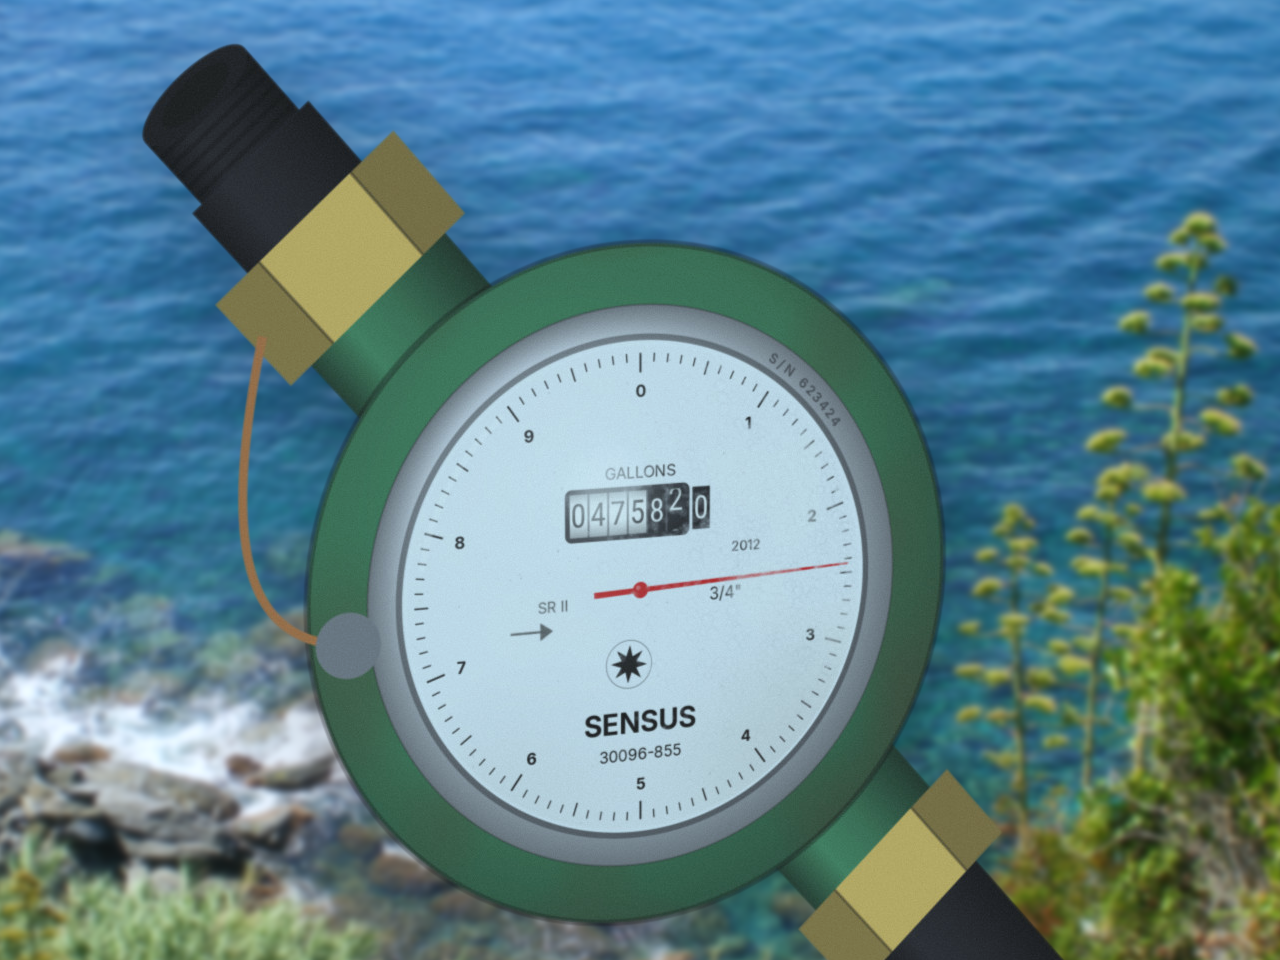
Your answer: 475822.4 gal
